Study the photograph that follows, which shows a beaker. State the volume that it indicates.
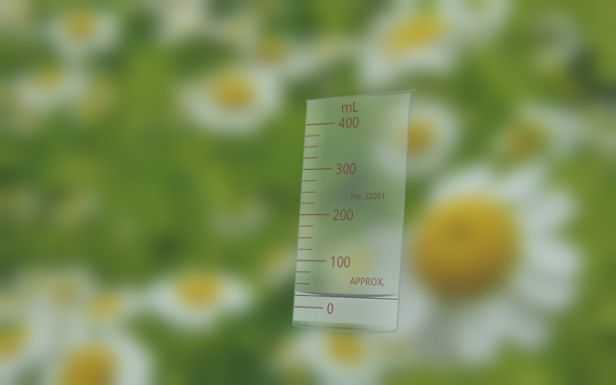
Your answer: 25 mL
